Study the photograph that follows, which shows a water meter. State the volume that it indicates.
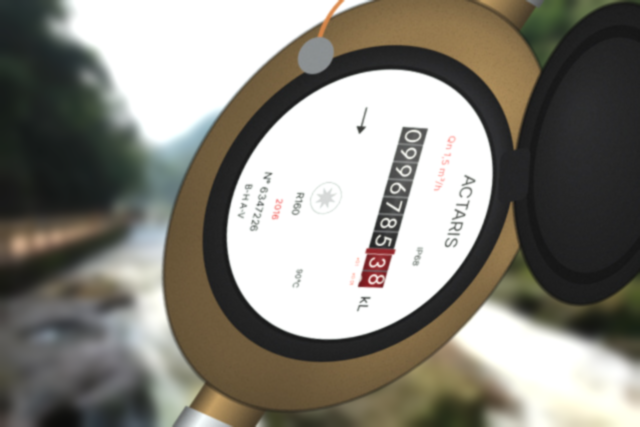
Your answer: 996785.38 kL
